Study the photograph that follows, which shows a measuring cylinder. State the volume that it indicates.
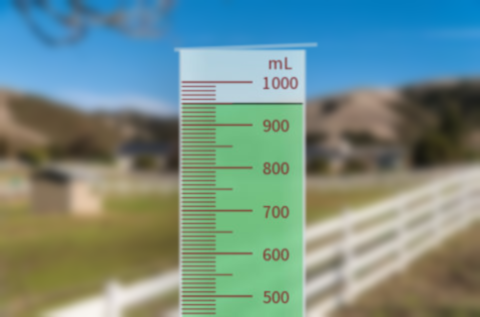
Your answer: 950 mL
